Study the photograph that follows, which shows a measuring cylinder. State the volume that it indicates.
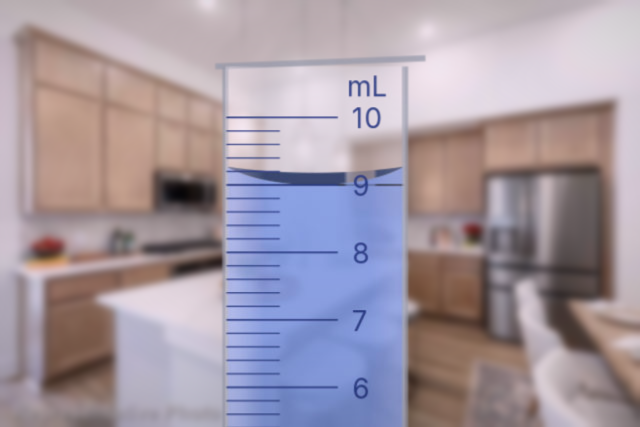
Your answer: 9 mL
